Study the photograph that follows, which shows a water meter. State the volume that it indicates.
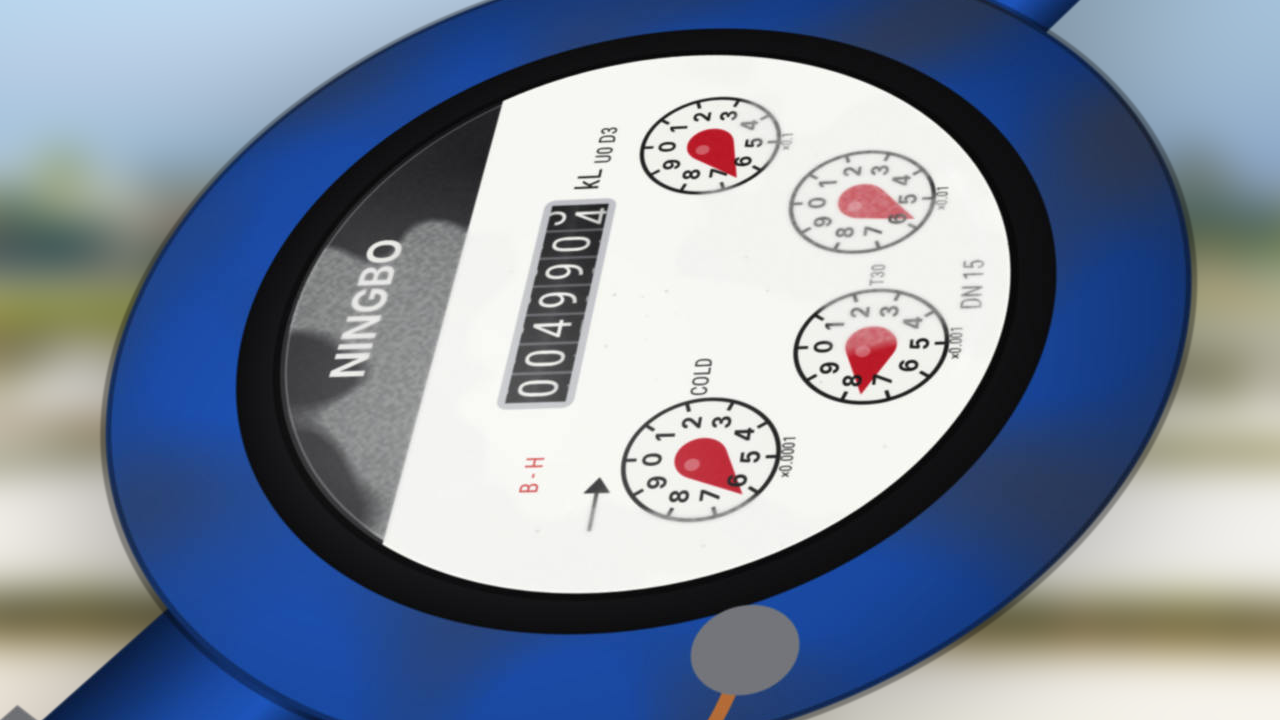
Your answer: 49903.6576 kL
